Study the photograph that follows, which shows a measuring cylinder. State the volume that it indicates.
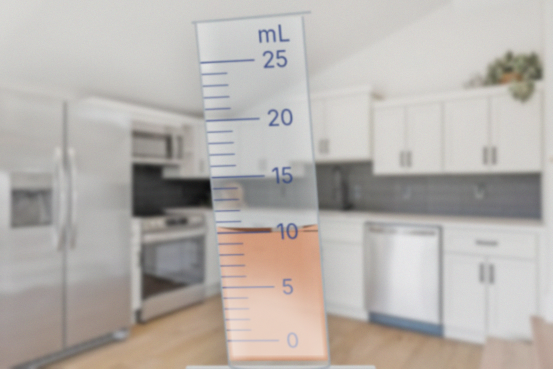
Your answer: 10 mL
